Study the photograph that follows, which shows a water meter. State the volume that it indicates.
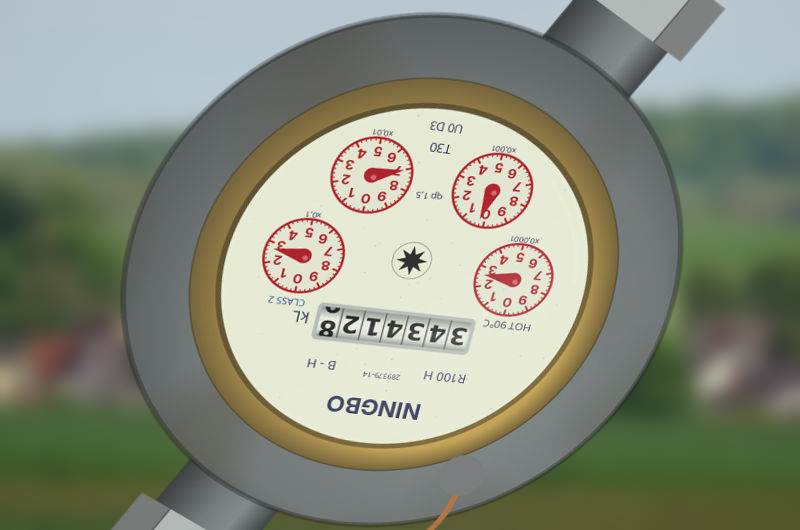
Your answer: 3434128.2702 kL
